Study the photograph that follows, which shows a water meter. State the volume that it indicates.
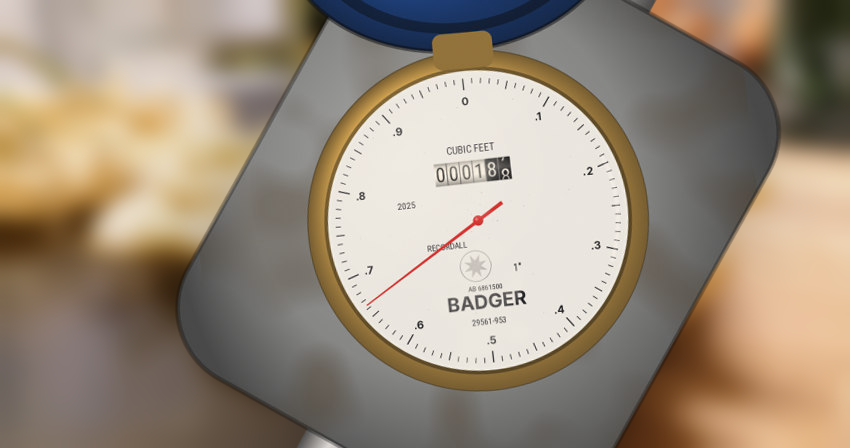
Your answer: 187.66 ft³
